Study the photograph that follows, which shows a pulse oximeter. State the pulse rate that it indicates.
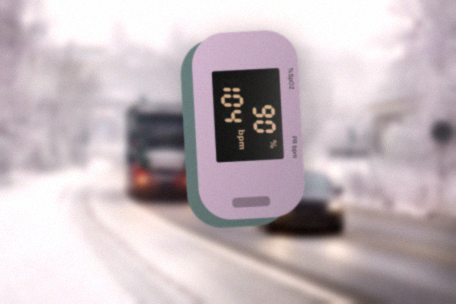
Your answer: 104 bpm
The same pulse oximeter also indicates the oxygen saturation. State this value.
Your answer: 90 %
